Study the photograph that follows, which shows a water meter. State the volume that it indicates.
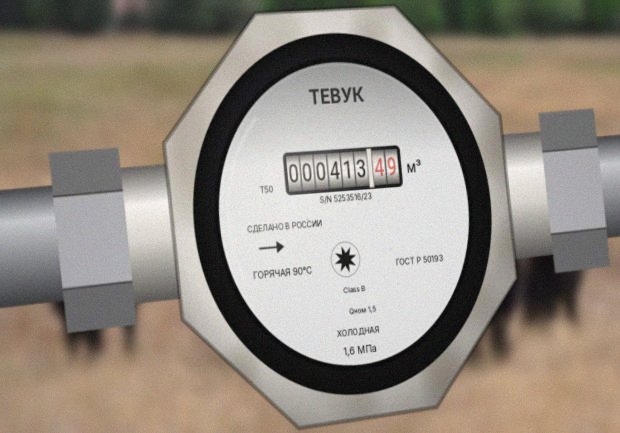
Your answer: 413.49 m³
